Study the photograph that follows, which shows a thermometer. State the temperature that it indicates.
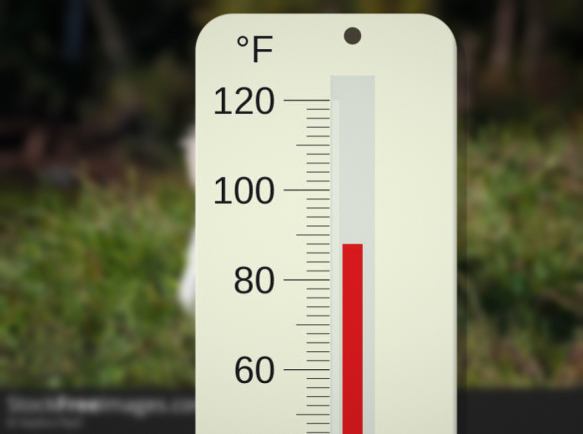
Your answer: 88 °F
